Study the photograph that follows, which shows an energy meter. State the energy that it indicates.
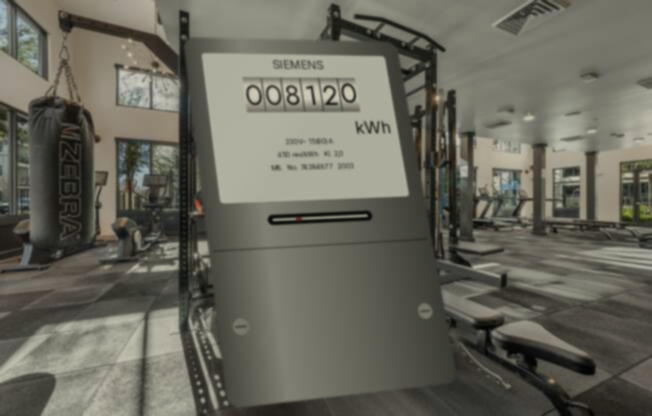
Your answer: 8120 kWh
